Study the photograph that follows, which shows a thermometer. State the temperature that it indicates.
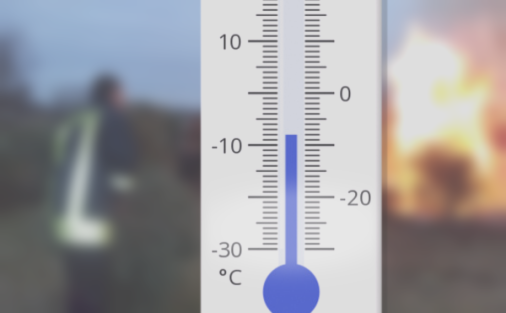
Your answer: -8 °C
